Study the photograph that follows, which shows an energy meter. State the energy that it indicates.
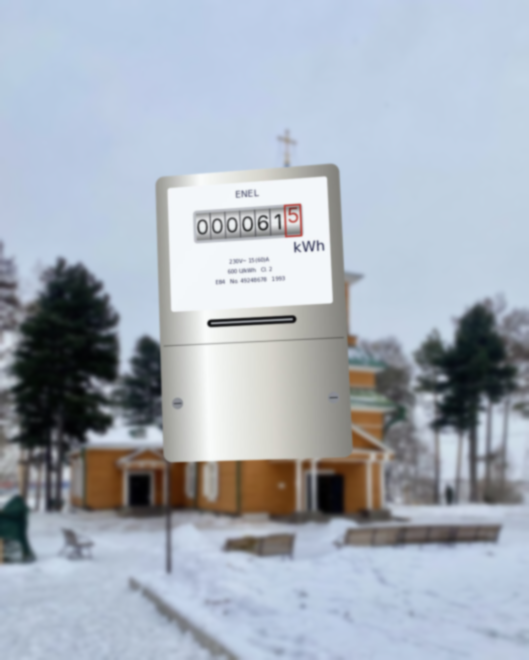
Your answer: 61.5 kWh
